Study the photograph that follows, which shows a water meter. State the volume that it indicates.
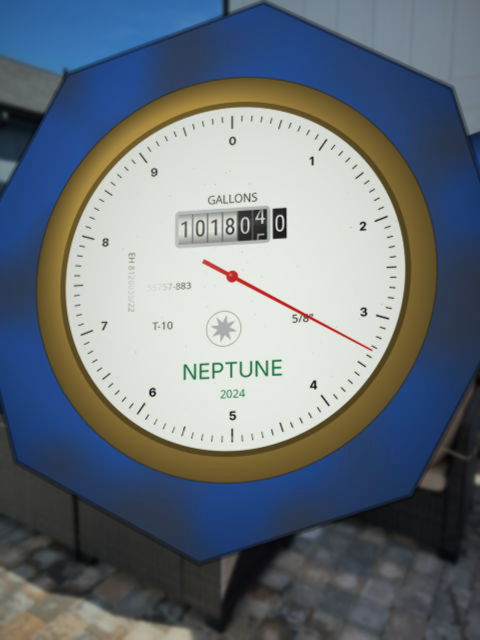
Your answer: 1018043.3 gal
